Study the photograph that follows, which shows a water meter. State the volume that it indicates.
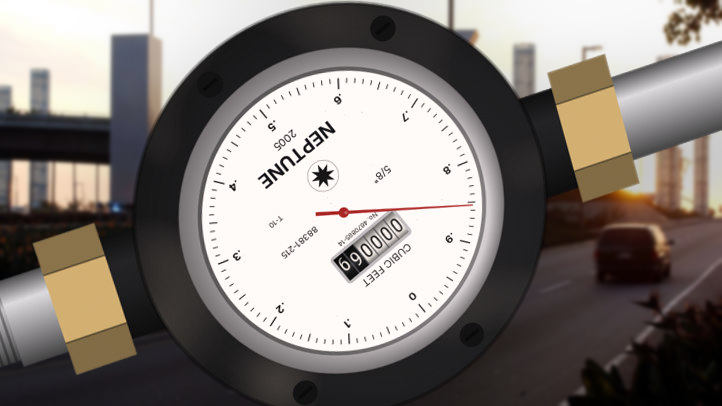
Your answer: 68.85 ft³
